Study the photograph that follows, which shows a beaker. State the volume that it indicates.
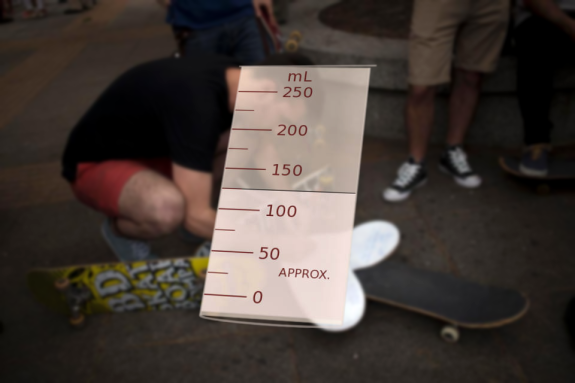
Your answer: 125 mL
